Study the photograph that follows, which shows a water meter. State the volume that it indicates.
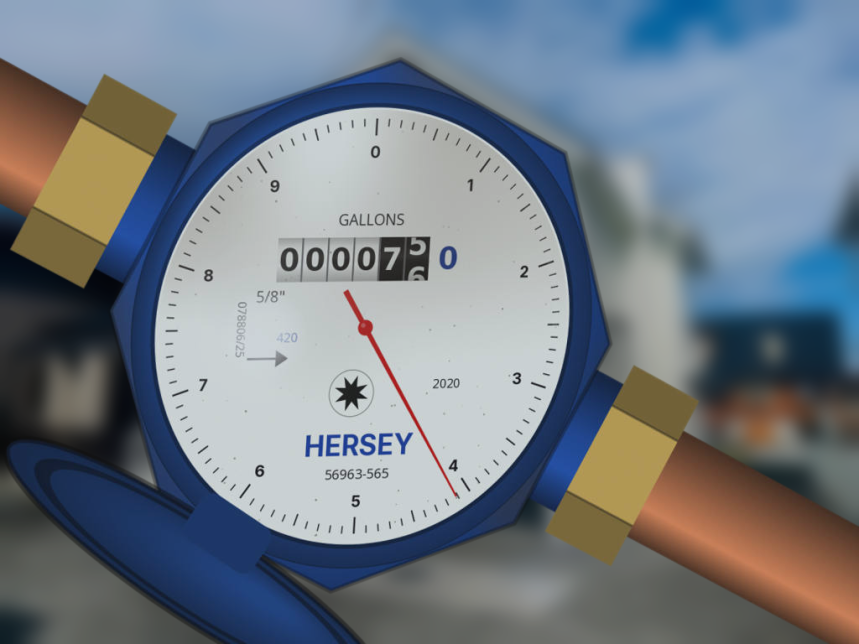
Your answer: 754.1 gal
